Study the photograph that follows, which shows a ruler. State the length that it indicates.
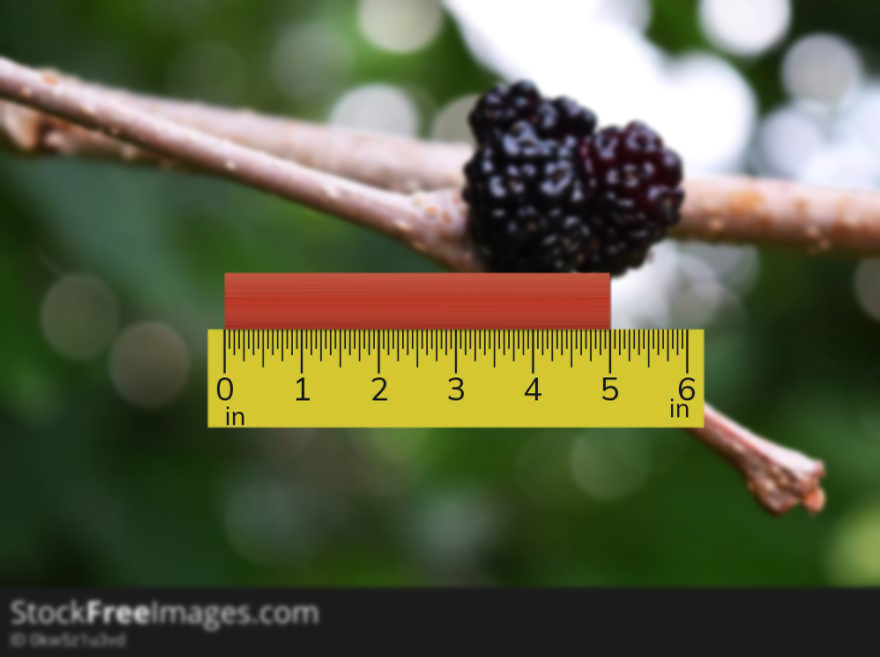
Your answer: 5 in
